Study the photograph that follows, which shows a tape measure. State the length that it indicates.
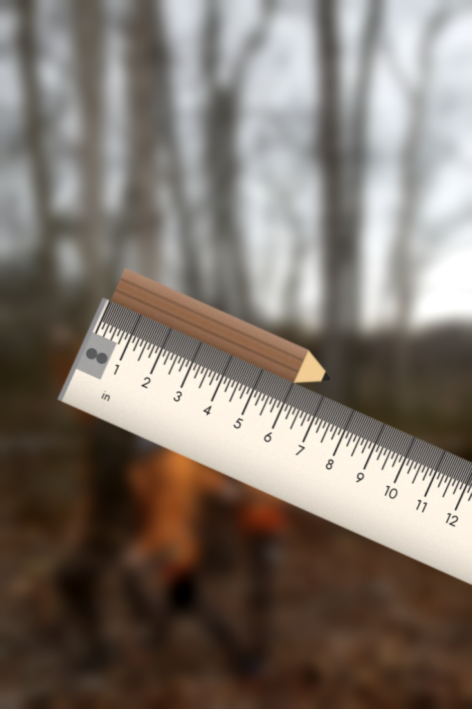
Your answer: 7 in
